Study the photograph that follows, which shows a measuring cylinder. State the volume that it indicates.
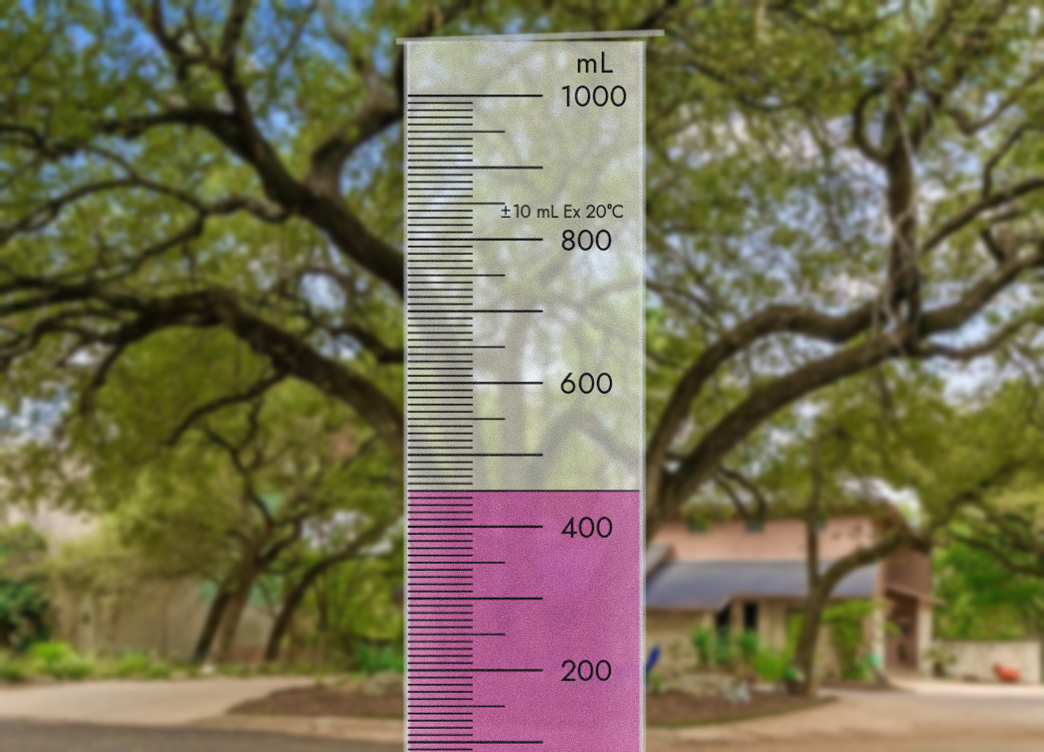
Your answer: 450 mL
